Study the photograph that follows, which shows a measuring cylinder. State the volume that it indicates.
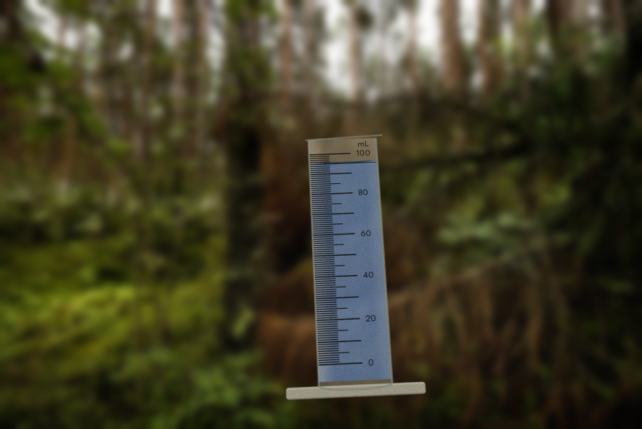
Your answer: 95 mL
